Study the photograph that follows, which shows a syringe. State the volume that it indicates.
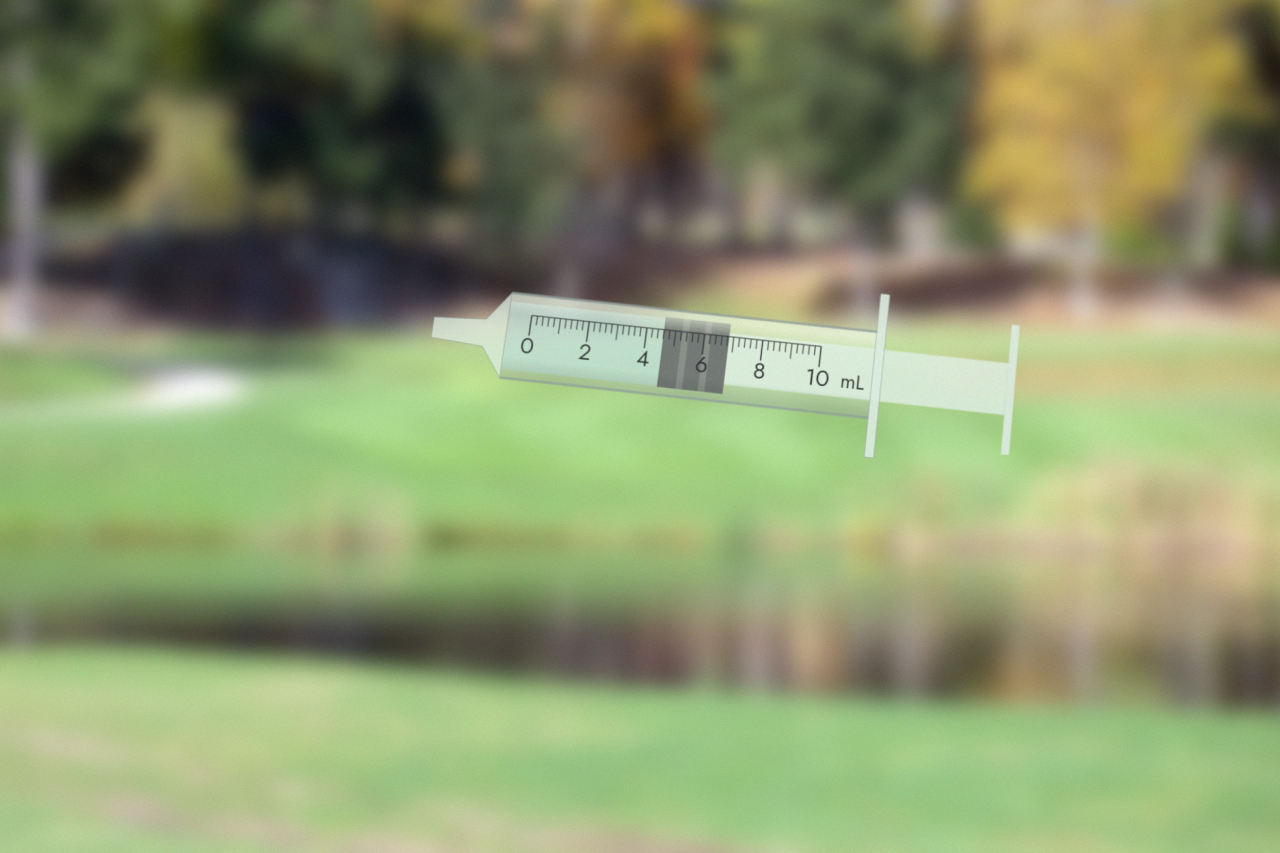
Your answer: 4.6 mL
